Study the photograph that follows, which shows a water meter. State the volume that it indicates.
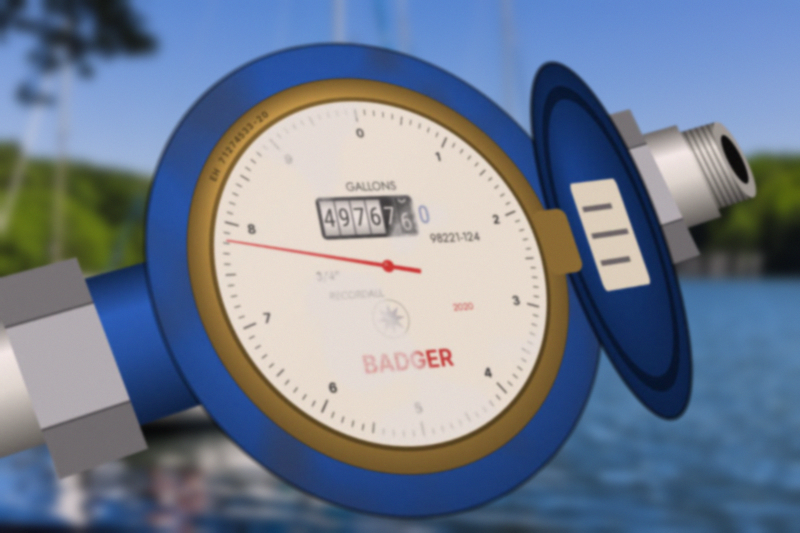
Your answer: 4976757.8 gal
